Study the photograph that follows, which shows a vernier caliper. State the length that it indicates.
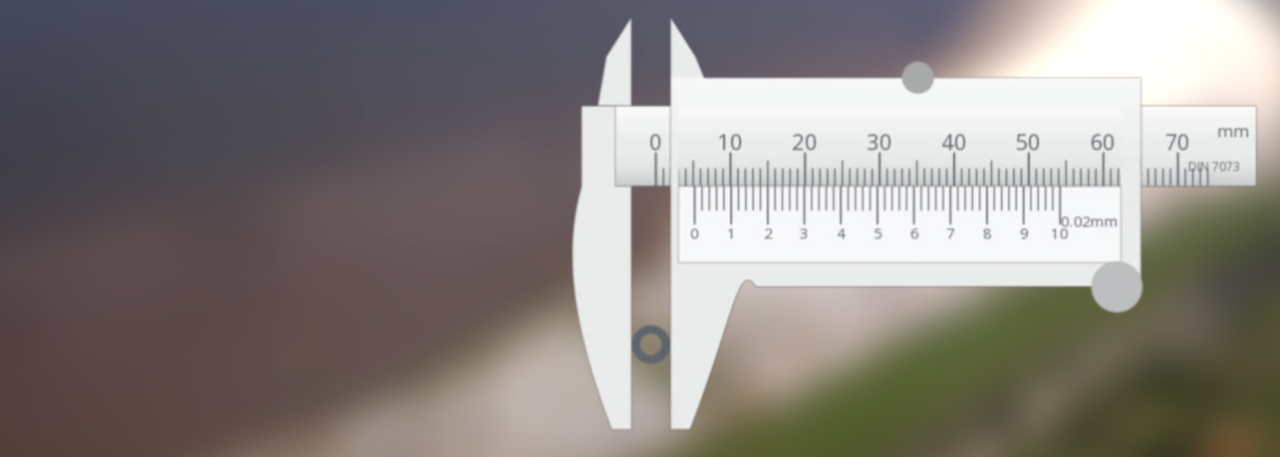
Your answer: 5.2 mm
